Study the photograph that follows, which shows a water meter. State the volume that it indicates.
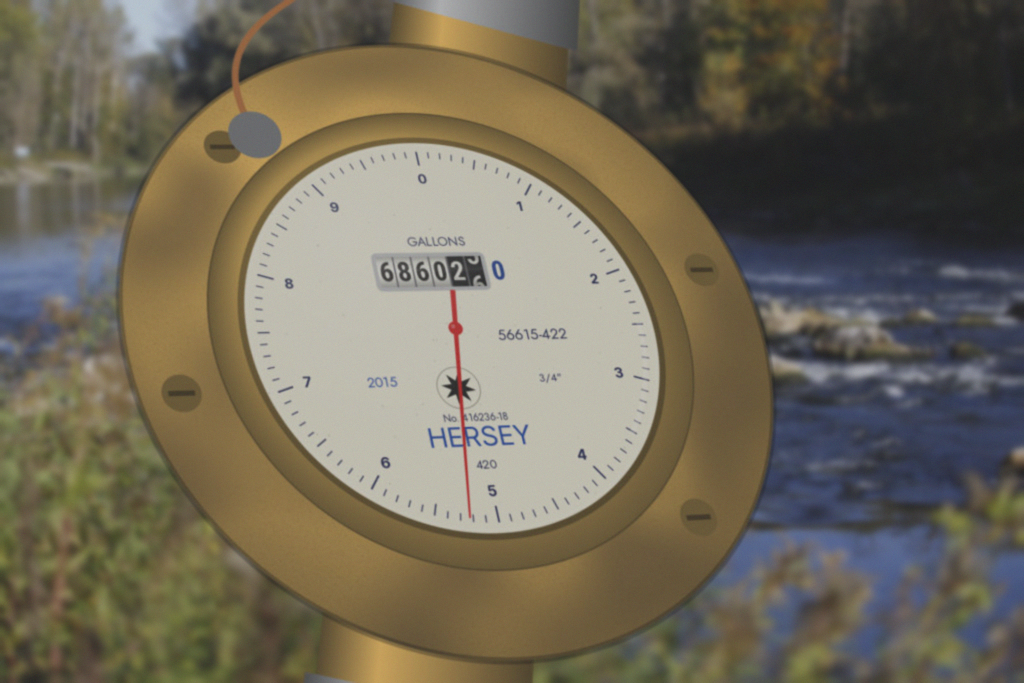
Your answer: 6860255.2 gal
